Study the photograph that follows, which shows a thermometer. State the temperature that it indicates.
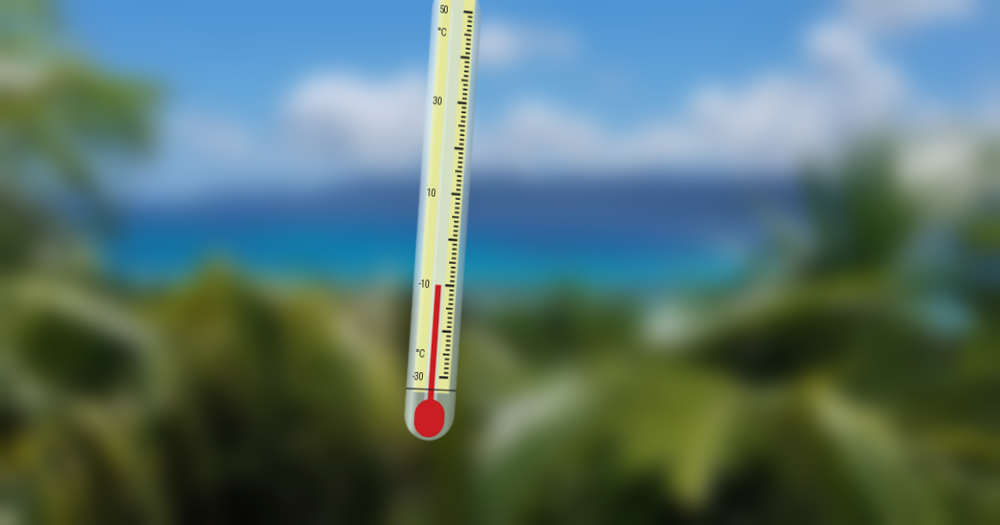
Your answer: -10 °C
